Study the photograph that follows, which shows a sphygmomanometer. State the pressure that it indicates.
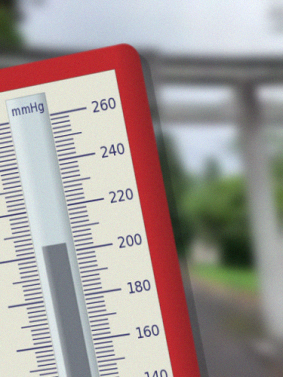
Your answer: 204 mmHg
